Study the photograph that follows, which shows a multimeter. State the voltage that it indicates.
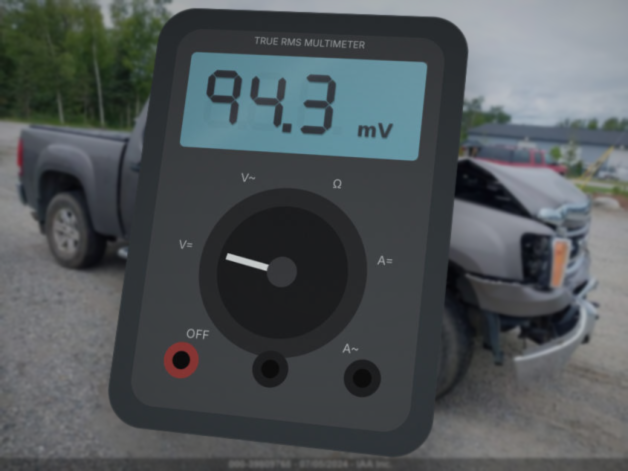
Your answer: 94.3 mV
